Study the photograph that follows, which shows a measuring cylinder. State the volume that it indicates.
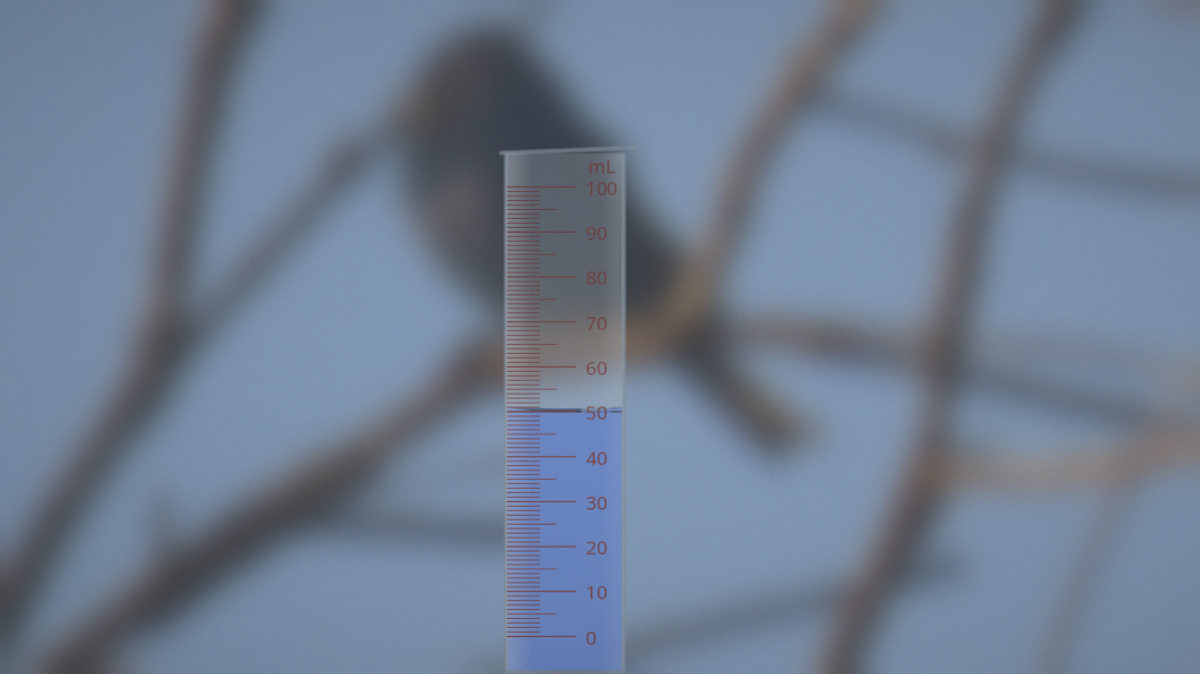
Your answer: 50 mL
